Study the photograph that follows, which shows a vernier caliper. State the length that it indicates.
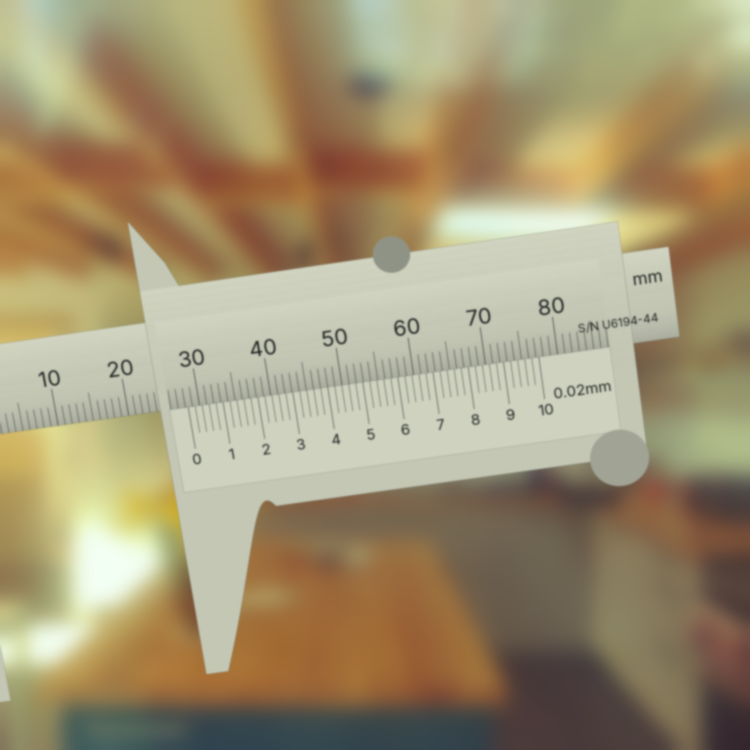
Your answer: 28.4 mm
